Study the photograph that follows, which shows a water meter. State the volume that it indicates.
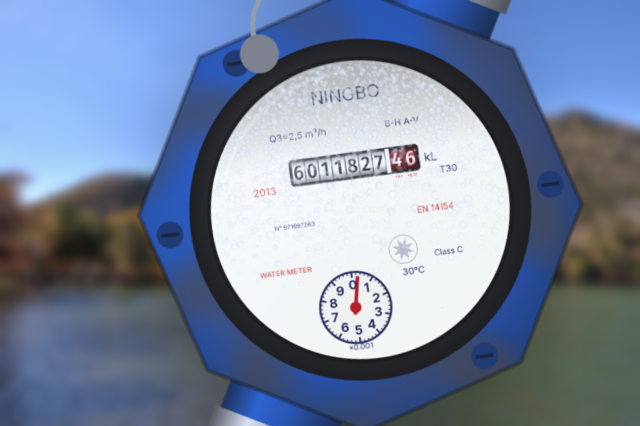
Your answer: 6011827.460 kL
